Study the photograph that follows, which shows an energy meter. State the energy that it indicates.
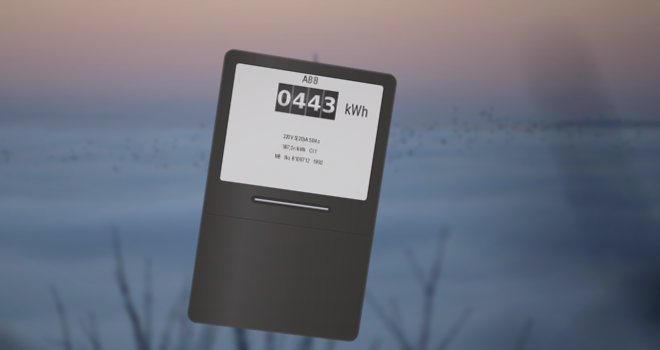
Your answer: 443 kWh
